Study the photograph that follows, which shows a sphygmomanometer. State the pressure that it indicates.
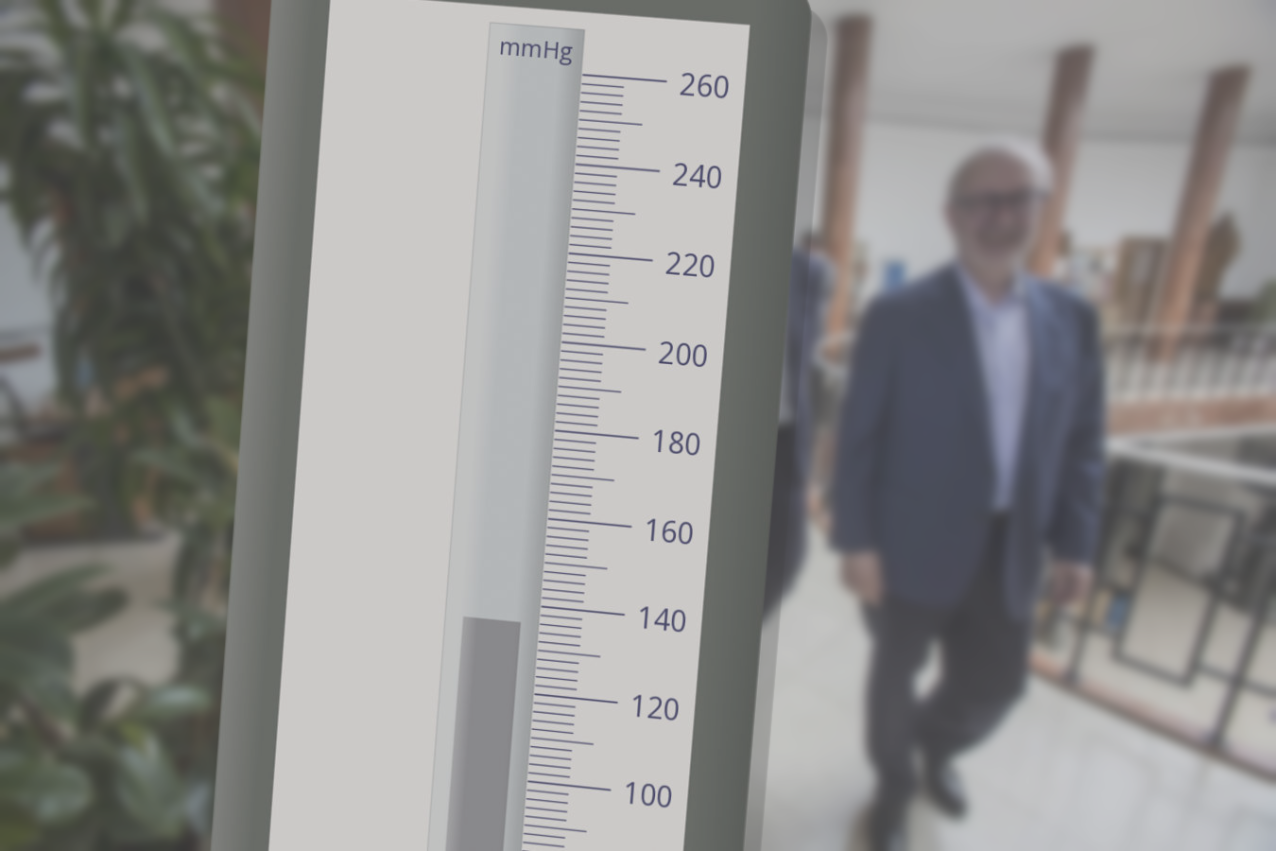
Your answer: 136 mmHg
